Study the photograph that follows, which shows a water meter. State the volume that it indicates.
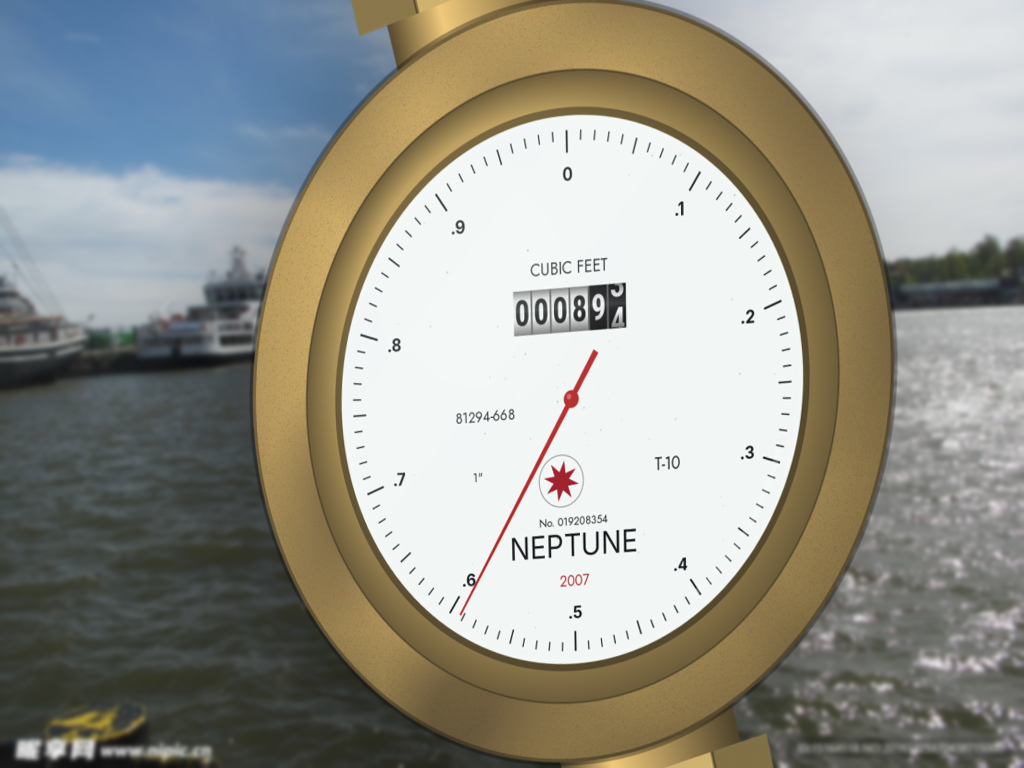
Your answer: 893.59 ft³
